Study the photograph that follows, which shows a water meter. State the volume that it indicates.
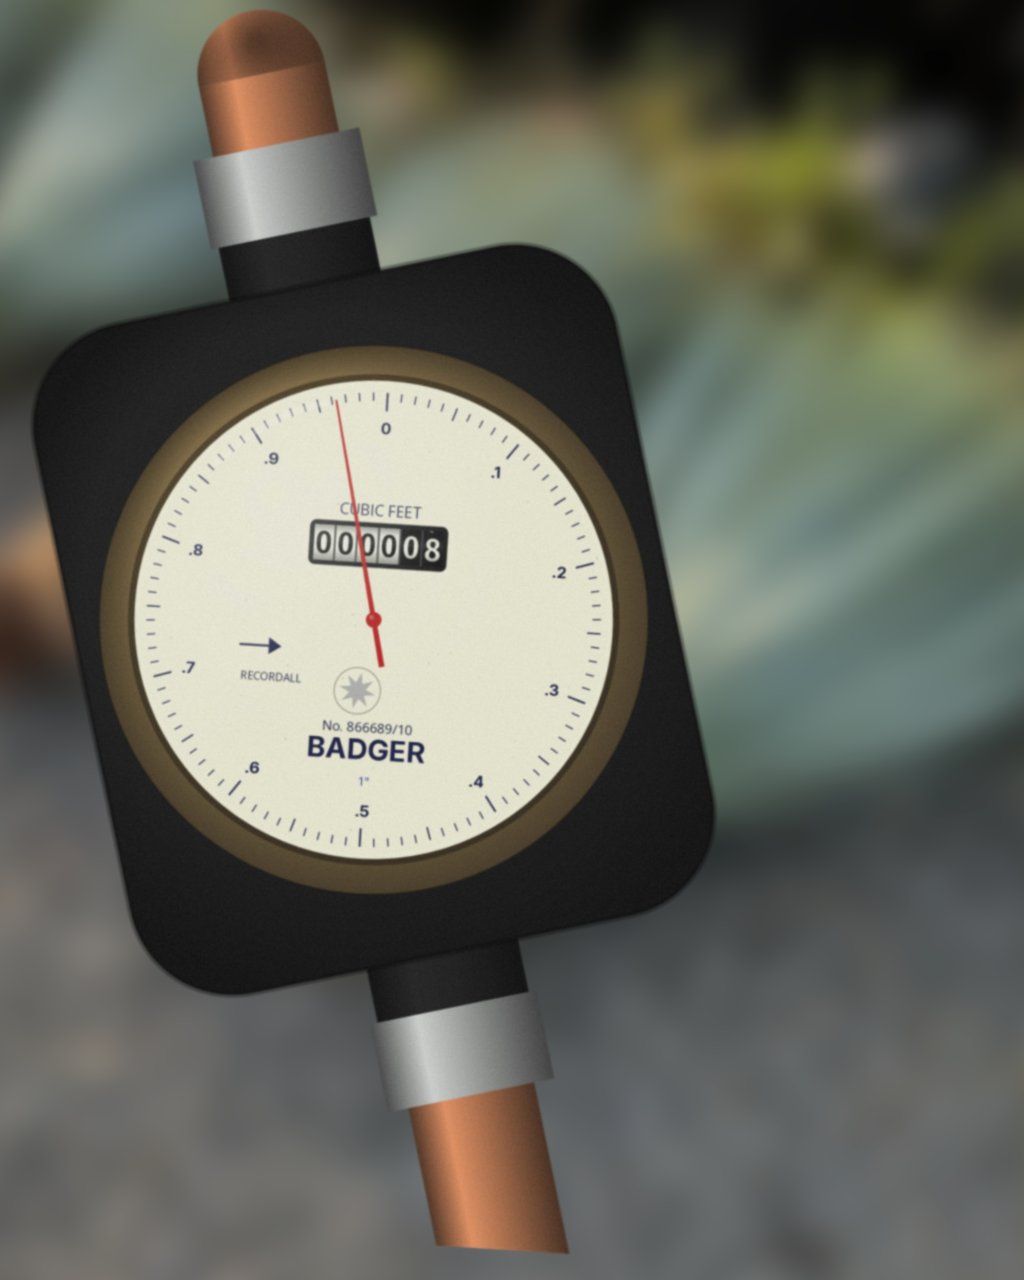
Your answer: 7.96 ft³
